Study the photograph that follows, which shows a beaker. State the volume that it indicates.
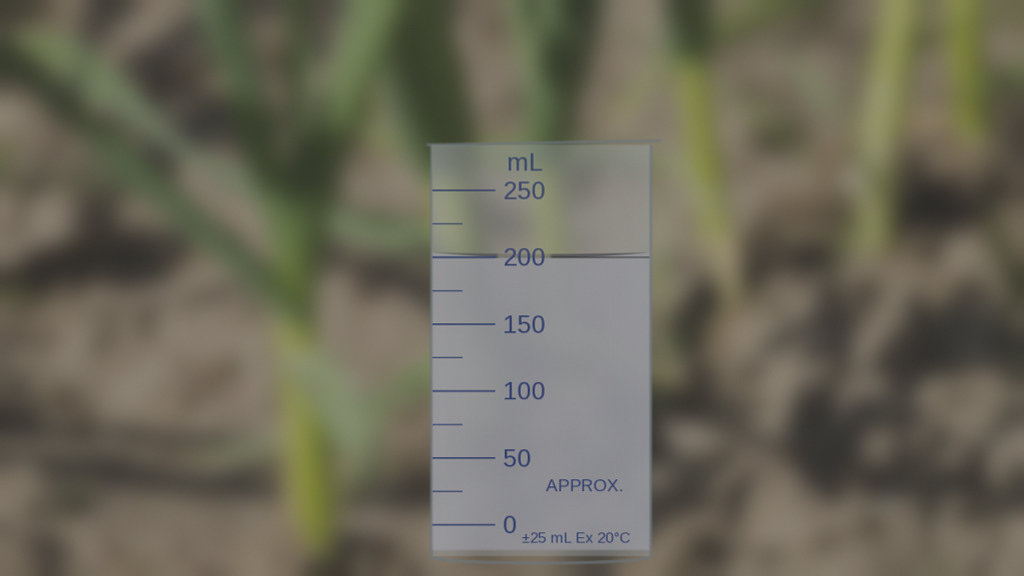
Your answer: 200 mL
